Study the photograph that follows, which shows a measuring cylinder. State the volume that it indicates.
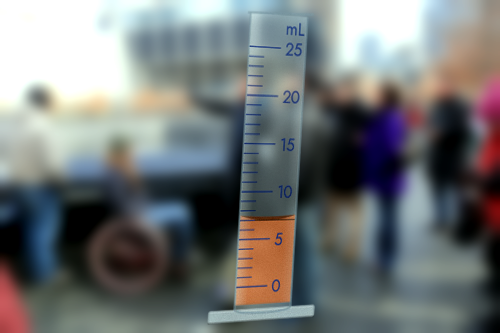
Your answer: 7 mL
